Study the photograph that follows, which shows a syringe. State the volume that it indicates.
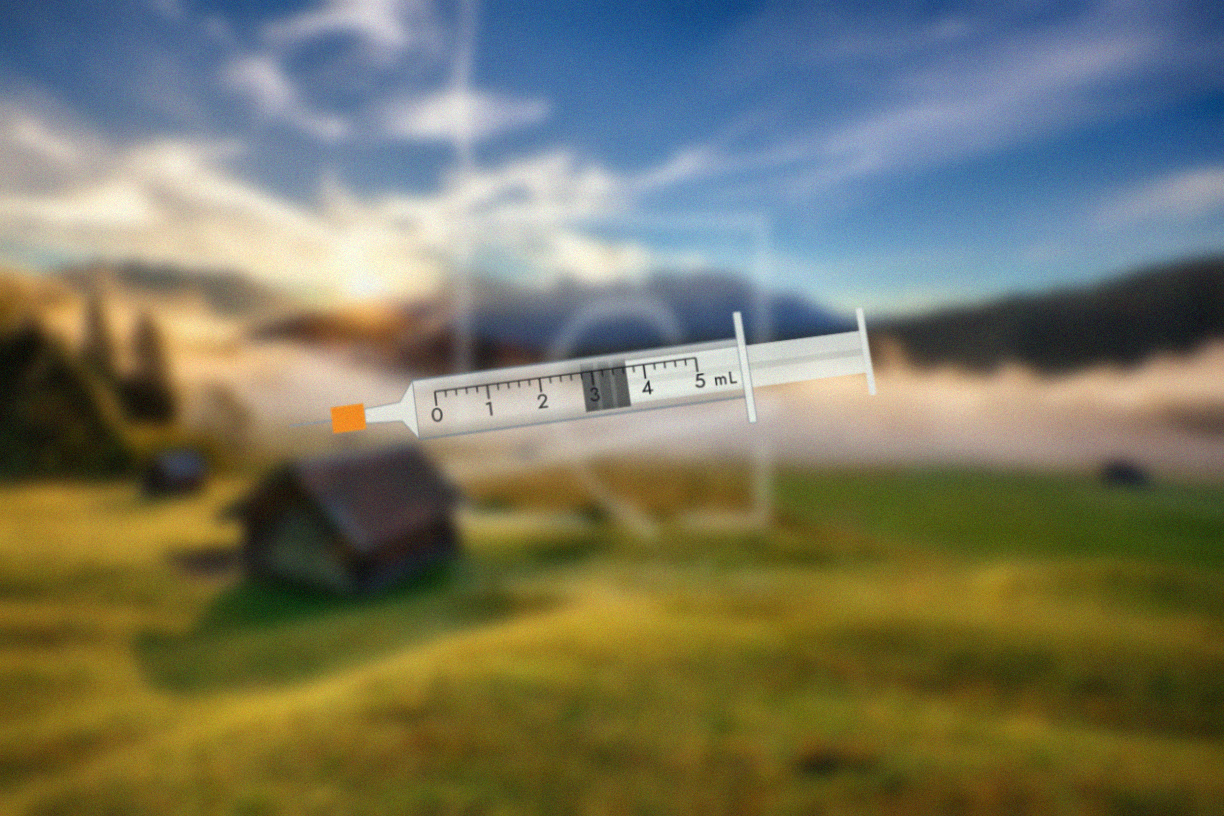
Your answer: 2.8 mL
